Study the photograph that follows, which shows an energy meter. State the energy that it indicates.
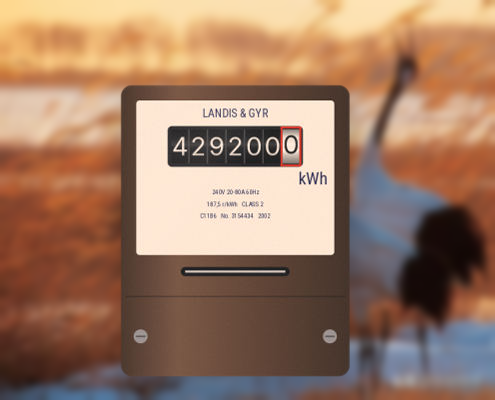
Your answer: 429200.0 kWh
